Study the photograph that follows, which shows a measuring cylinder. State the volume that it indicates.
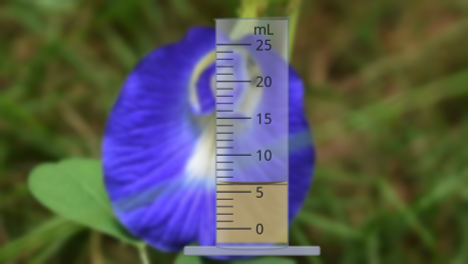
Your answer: 6 mL
